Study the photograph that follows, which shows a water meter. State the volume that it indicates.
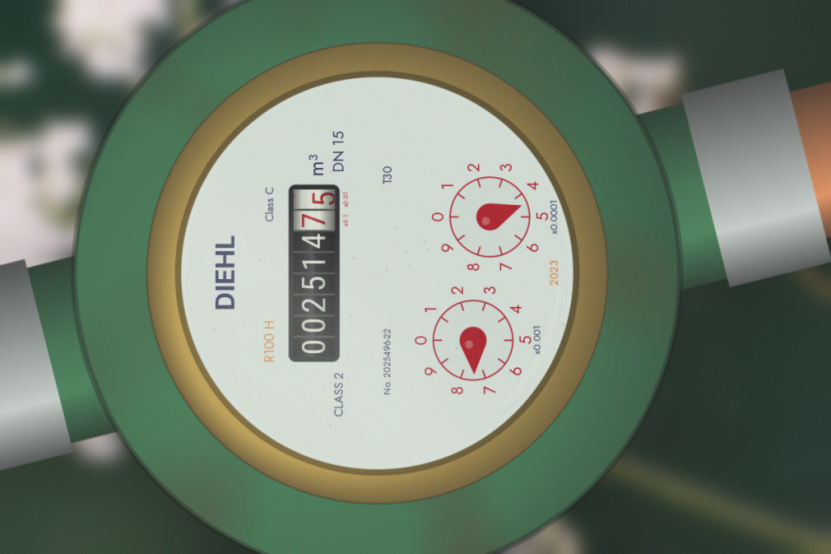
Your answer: 2514.7474 m³
